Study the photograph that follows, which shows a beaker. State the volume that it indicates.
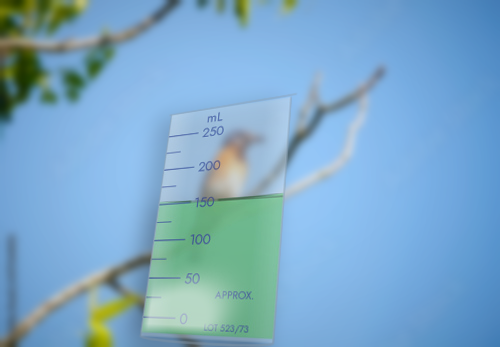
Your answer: 150 mL
